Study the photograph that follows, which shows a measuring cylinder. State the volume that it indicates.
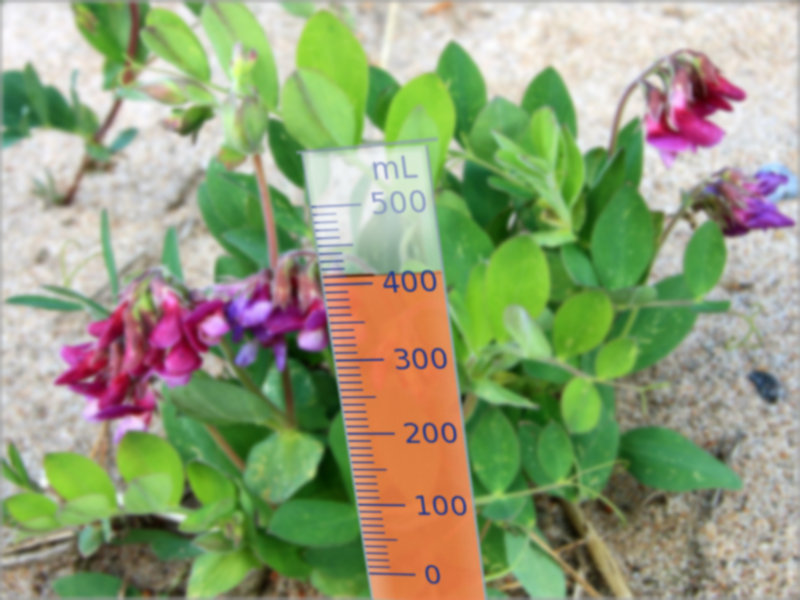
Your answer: 410 mL
